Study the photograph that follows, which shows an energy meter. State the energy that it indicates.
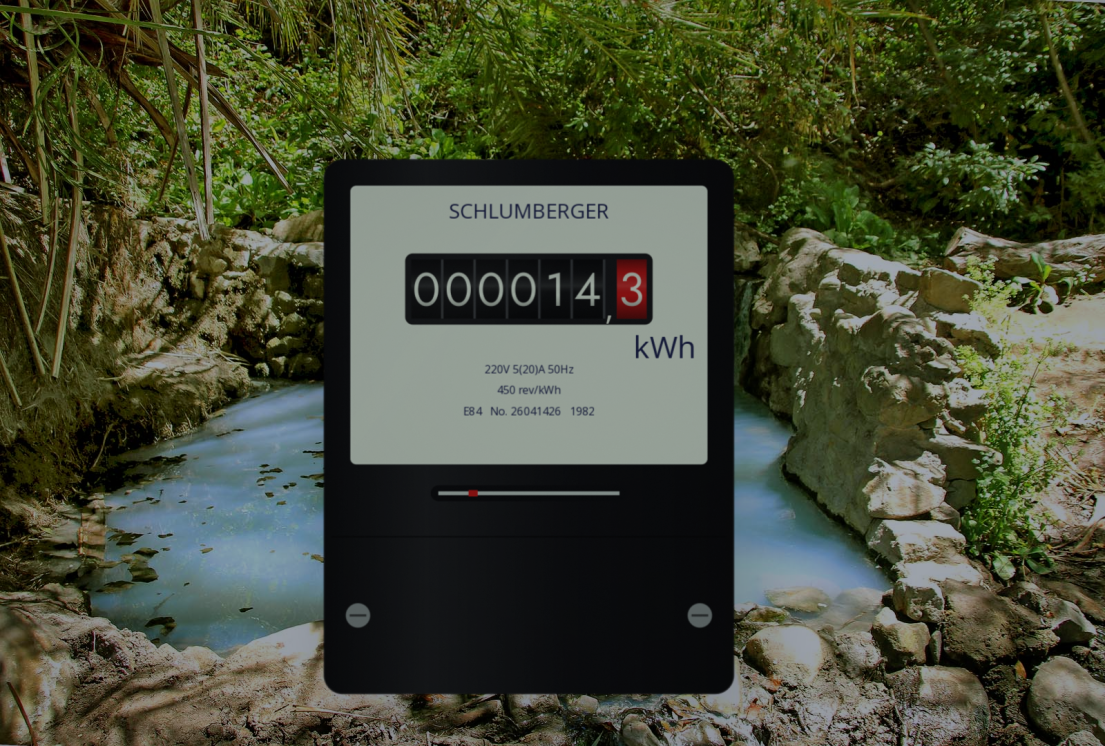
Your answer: 14.3 kWh
